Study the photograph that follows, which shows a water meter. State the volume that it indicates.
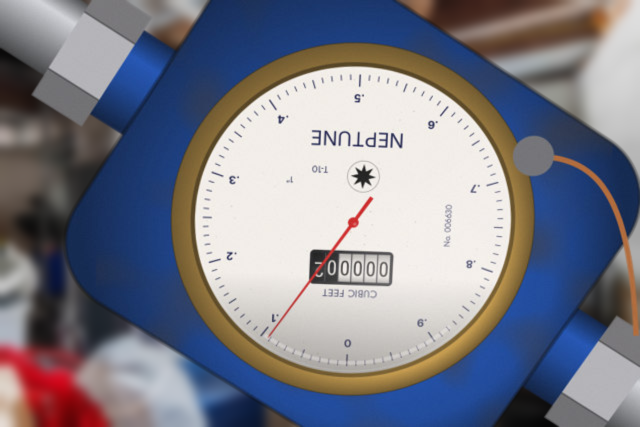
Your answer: 2.09 ft³
